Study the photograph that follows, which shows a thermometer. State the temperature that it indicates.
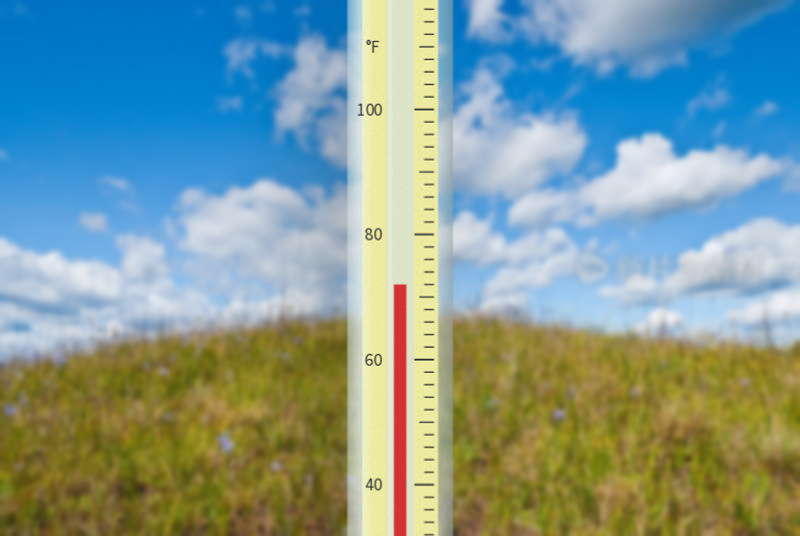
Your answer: 72 °F
